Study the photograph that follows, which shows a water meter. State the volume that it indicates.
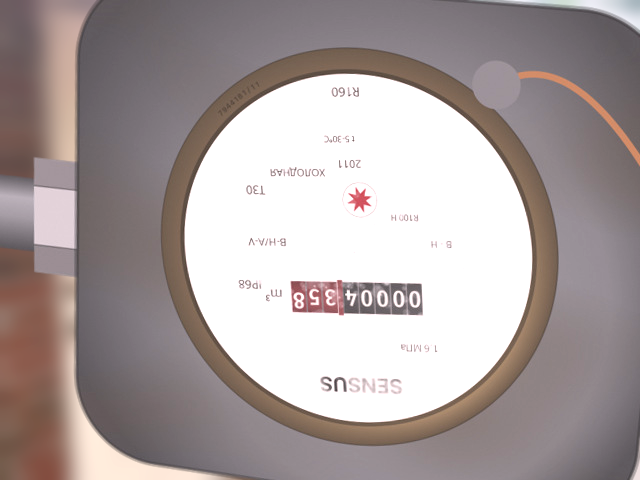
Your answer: 4.358 m³
